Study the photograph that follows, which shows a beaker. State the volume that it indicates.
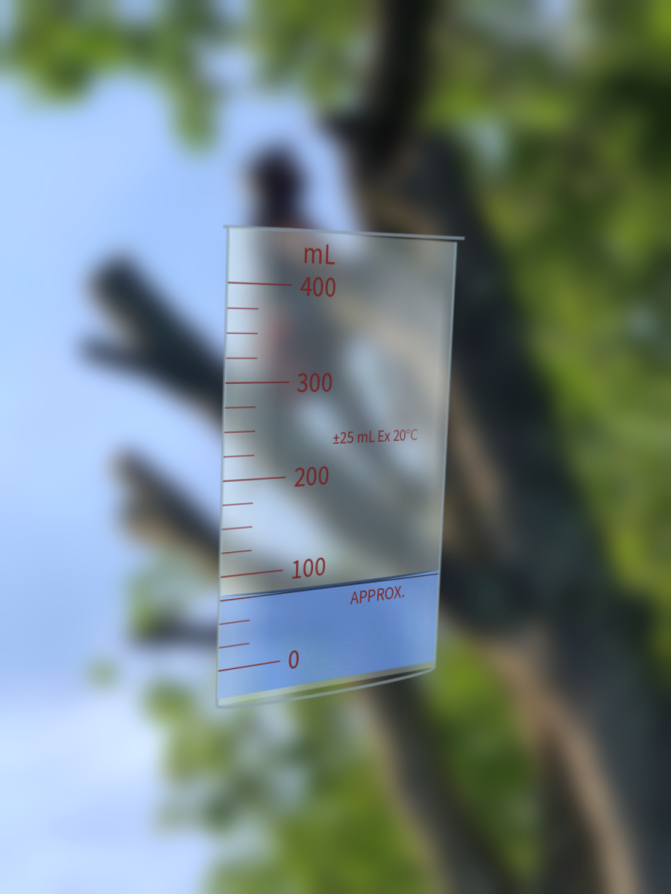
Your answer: 75 mL
